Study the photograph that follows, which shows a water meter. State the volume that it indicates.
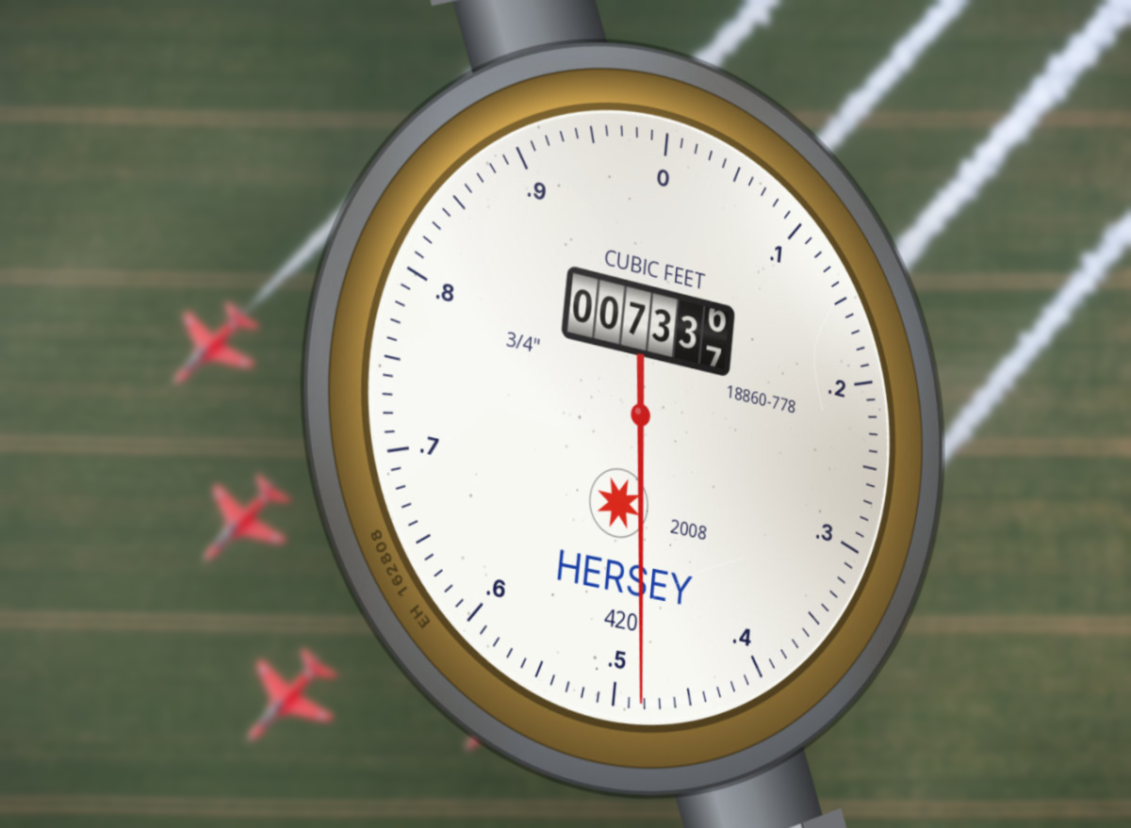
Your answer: 7336.48 ft³
